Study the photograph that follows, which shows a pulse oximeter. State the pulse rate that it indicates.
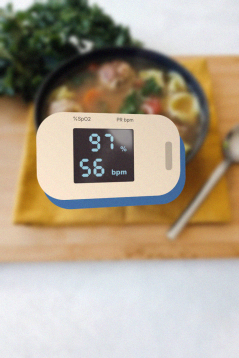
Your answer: 56 bpm
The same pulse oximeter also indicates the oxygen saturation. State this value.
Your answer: 97 %
